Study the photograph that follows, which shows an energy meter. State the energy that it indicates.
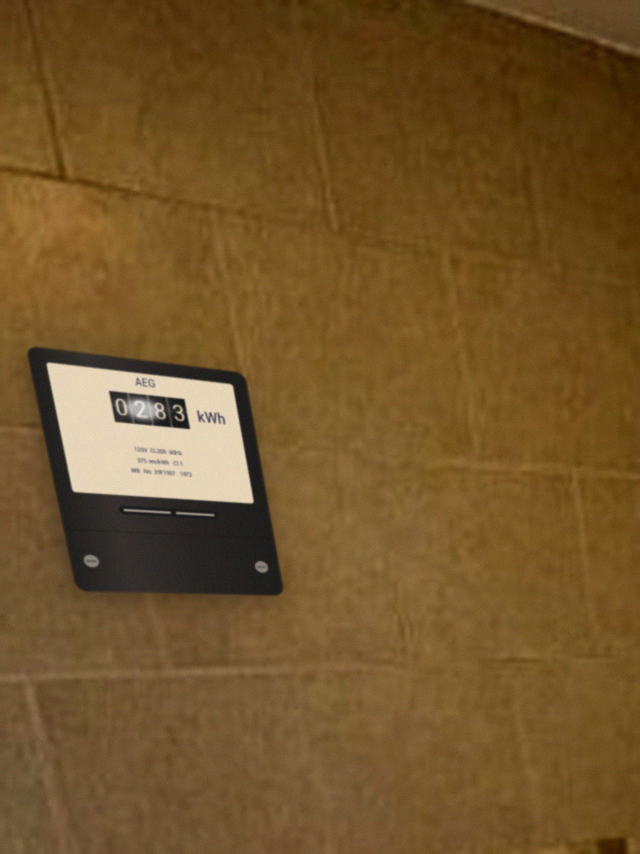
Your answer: 283 kWh
